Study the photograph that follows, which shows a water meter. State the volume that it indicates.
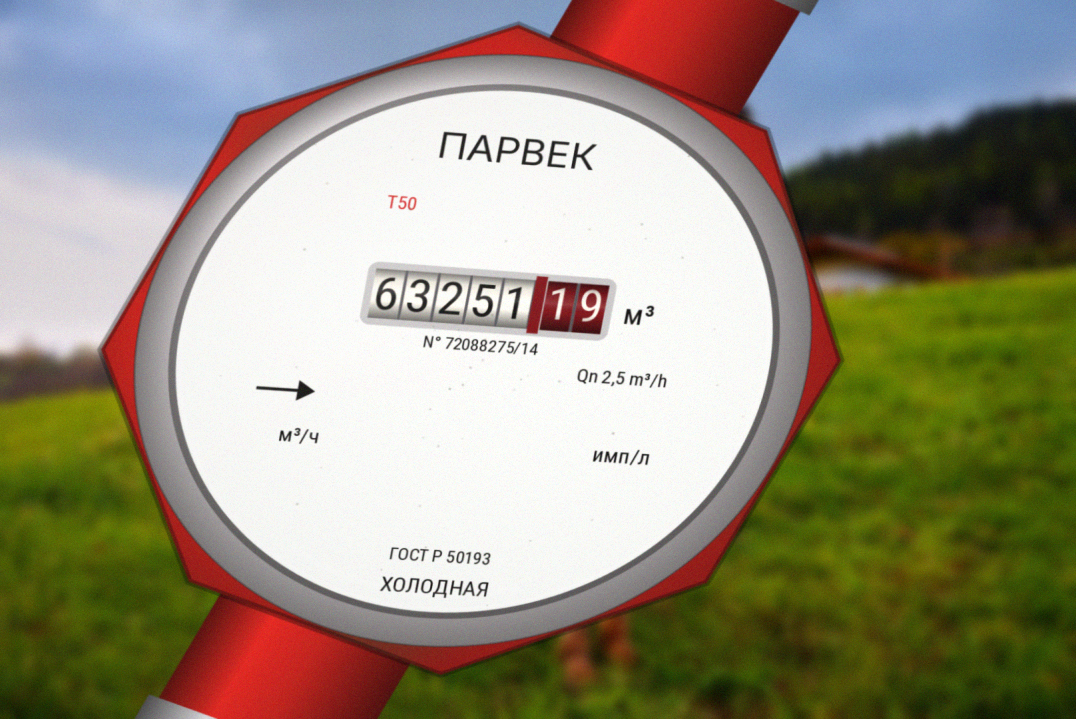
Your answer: 63251.19 m³
